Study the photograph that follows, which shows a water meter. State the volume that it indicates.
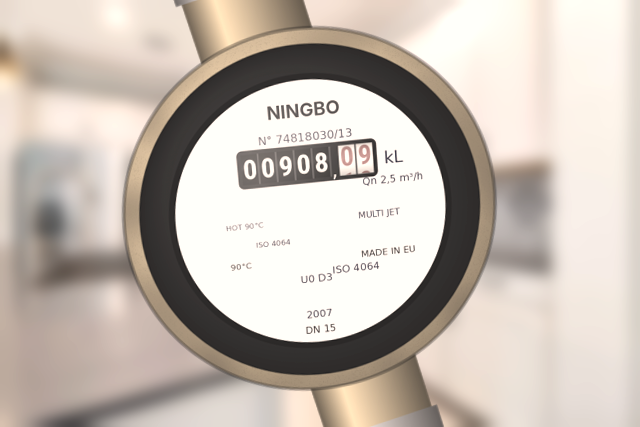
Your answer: 908.09 kL
